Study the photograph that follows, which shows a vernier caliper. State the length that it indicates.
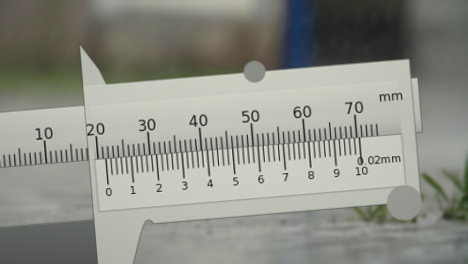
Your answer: 21.5 mm
